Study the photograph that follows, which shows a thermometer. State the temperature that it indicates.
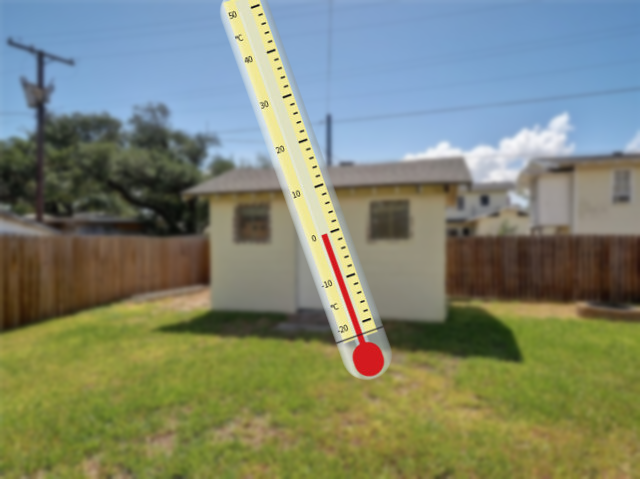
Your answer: 0 °C
